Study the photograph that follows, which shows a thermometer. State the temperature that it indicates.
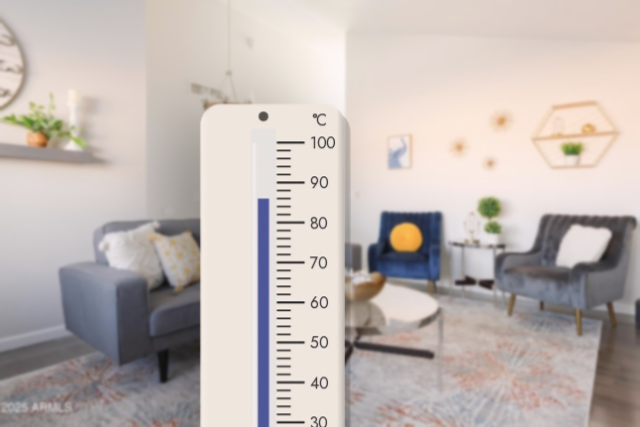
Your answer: 86 °C
